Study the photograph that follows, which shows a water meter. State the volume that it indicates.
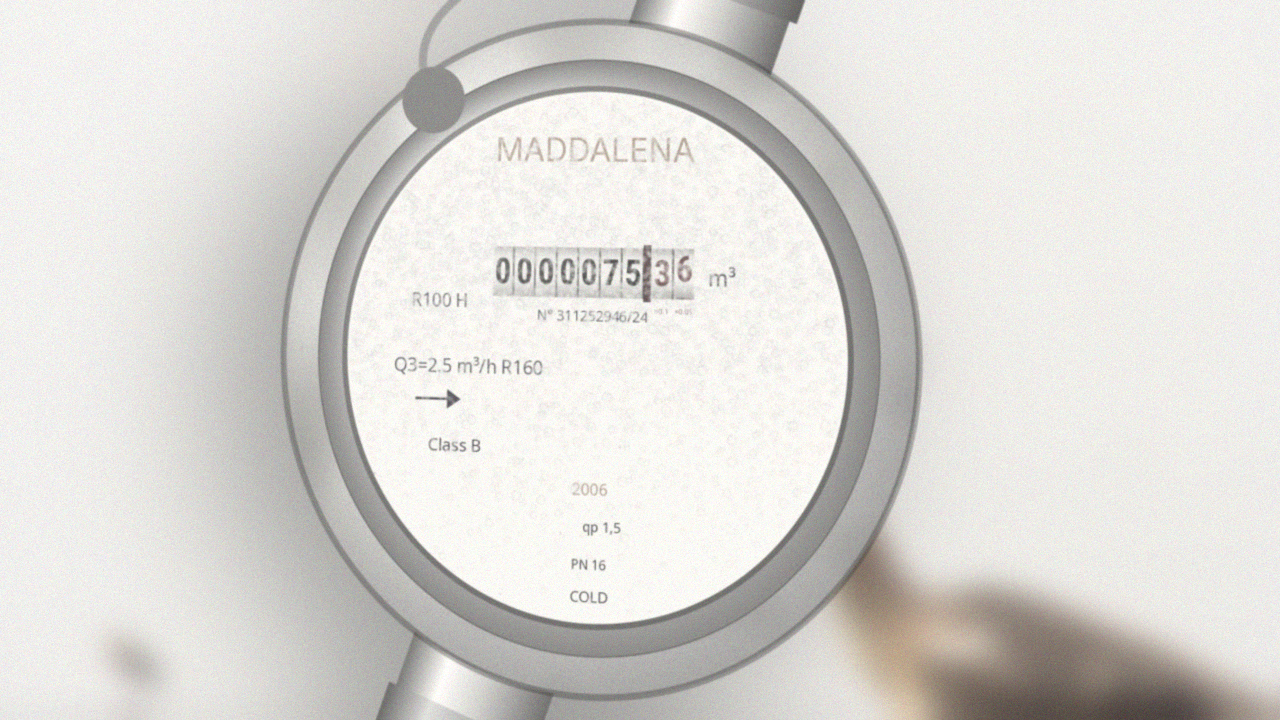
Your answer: 75.36 m³
